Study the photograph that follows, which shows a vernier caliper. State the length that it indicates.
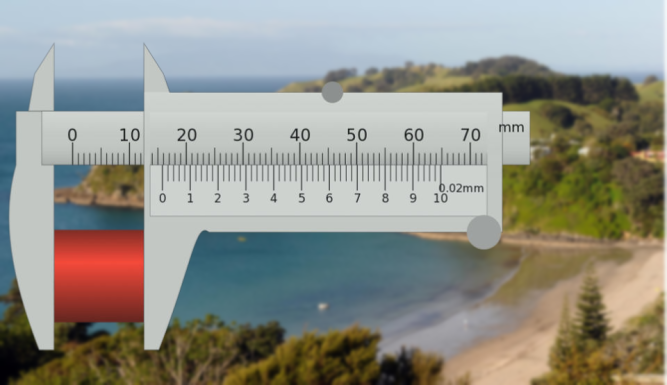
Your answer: 15.8 mm
